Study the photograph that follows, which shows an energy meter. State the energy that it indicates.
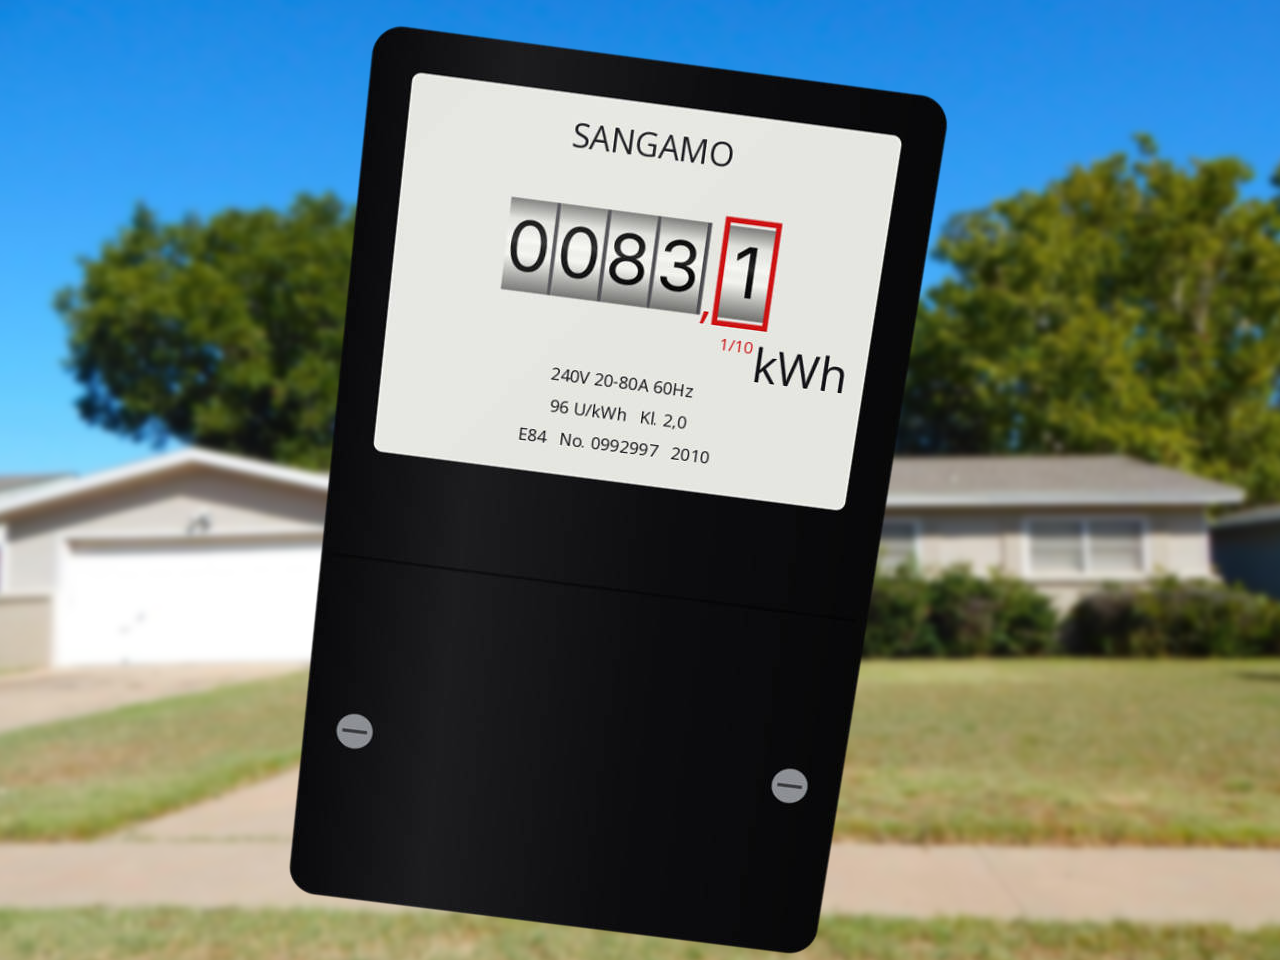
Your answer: 83.1 kWh
